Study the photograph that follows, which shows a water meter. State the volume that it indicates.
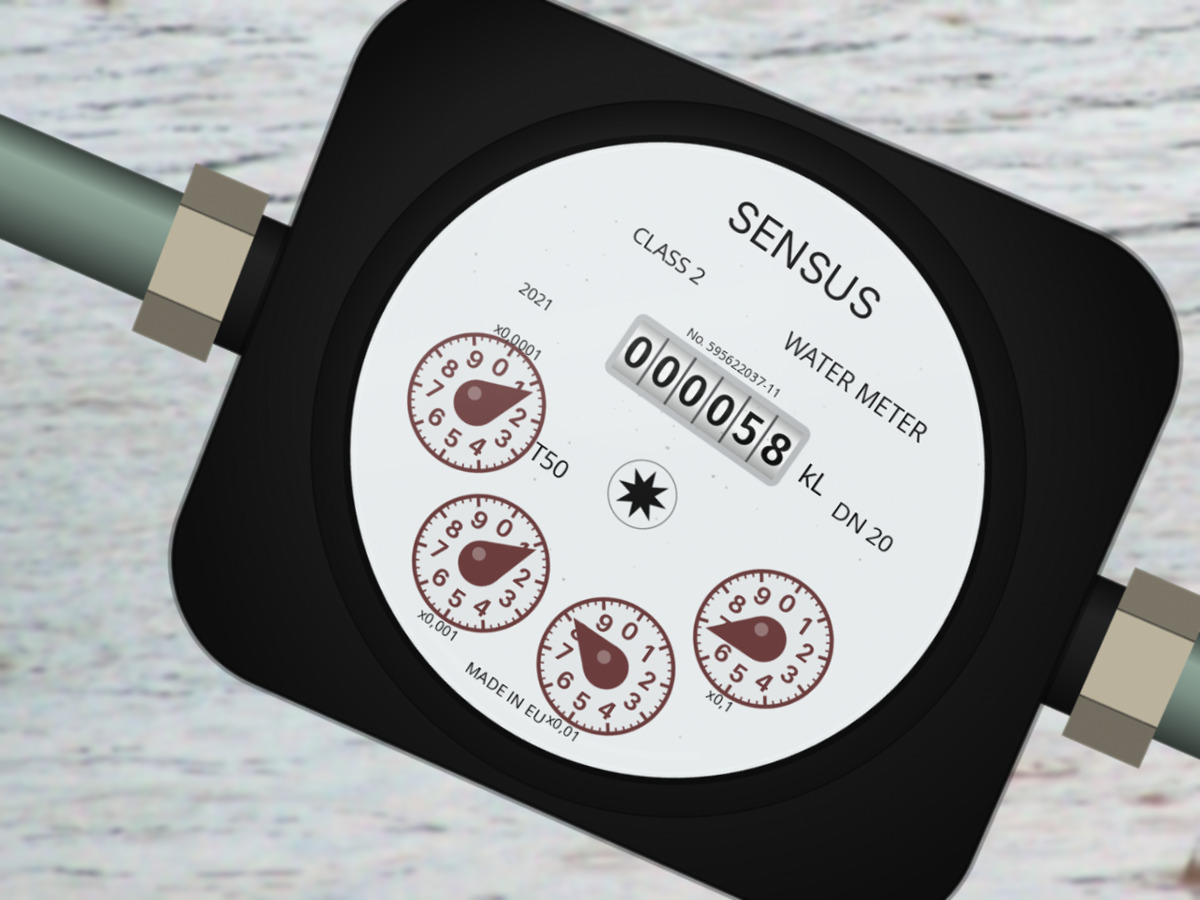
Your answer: 58.6811 kL
